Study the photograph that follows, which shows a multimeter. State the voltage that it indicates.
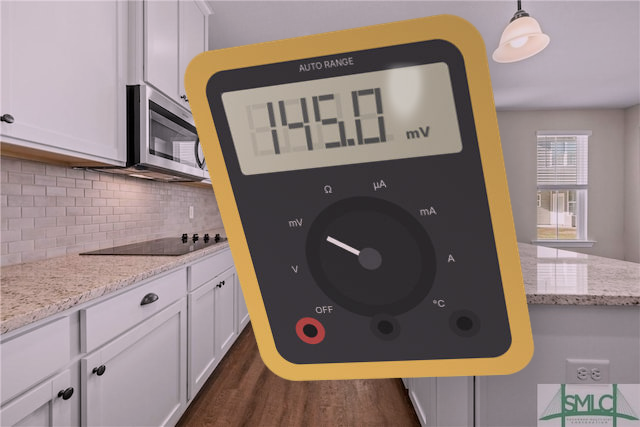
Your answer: 145.0 mV
